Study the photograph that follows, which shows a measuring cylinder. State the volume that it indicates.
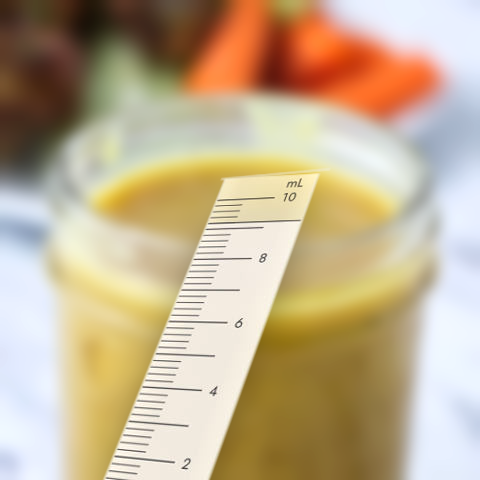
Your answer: 9.2 mL
